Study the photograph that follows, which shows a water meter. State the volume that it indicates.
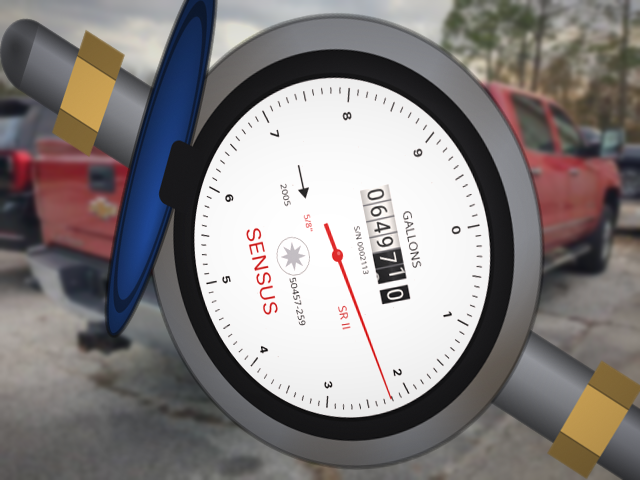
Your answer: 649712.2 gal
